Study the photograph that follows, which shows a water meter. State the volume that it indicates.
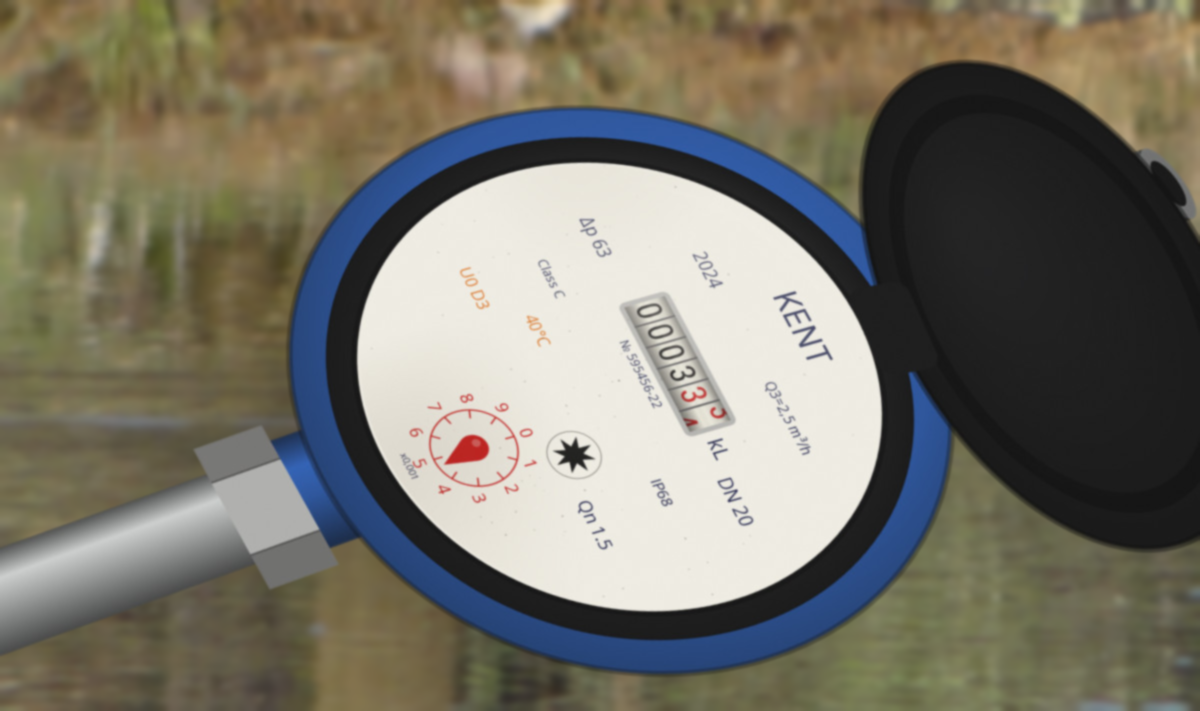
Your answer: 3.334 kL
